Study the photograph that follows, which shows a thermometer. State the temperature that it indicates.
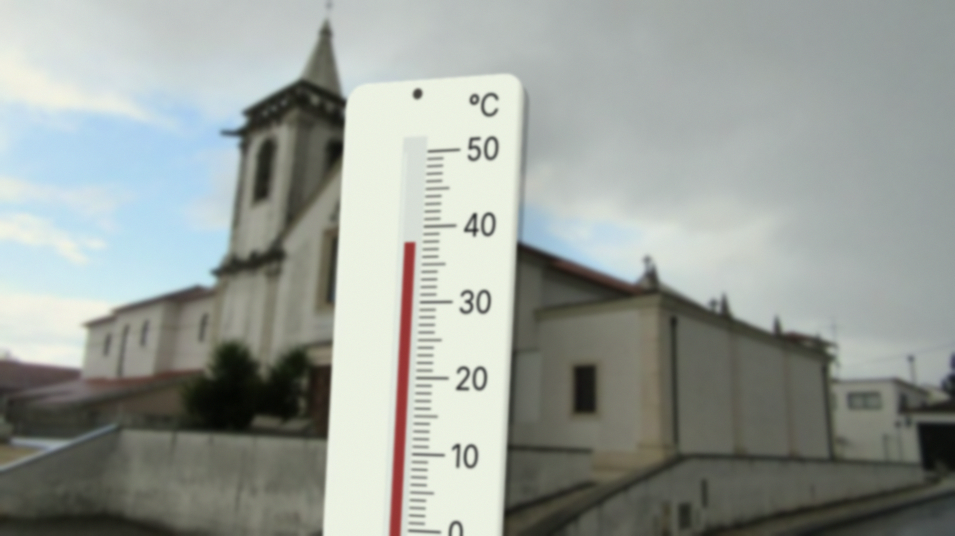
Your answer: 38 °C
